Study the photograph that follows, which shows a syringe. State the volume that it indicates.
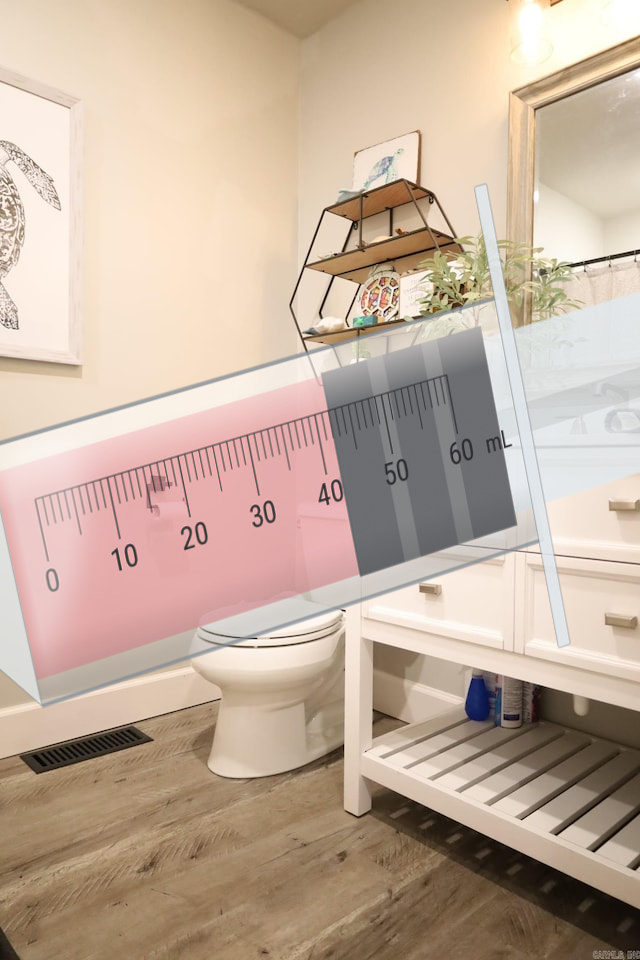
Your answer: 42 mL
